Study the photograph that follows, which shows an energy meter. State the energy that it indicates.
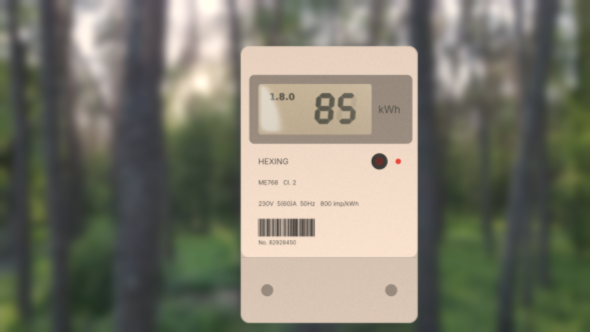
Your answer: 85 kWh
